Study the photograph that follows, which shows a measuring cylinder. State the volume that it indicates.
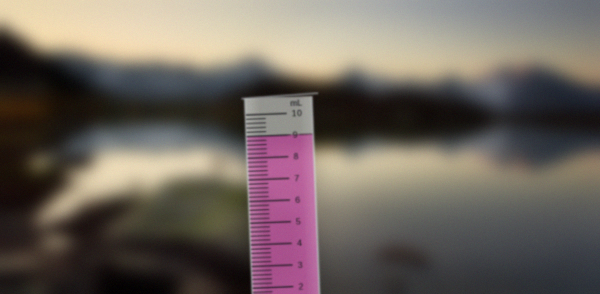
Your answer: 9 mL
